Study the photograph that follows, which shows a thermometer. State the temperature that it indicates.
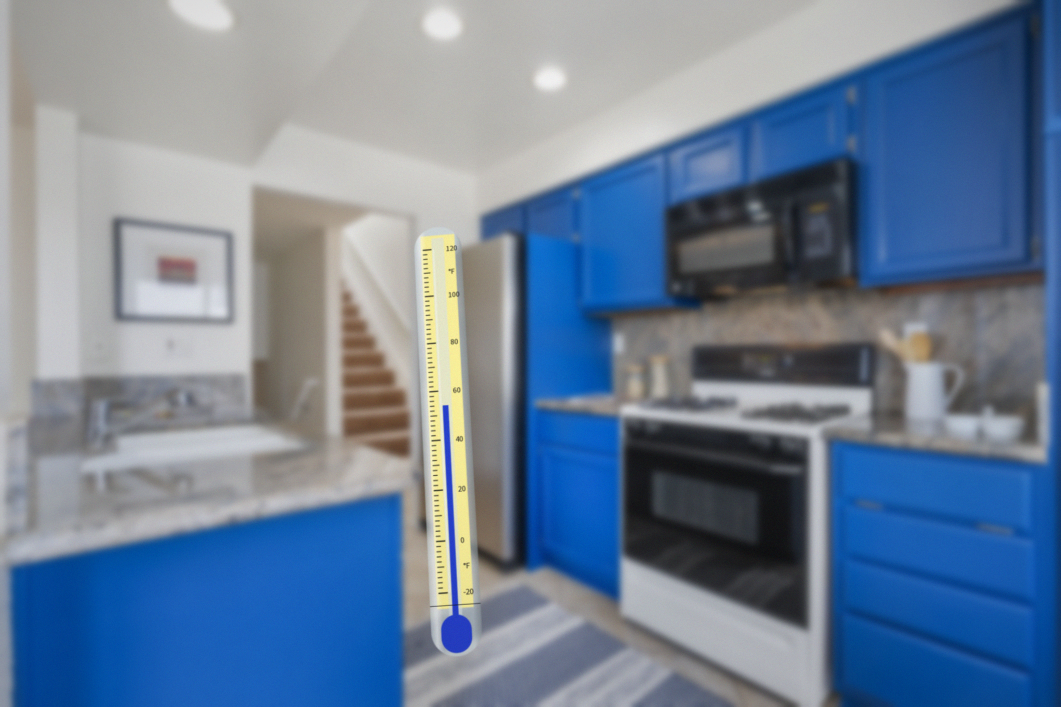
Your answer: 54 °F
